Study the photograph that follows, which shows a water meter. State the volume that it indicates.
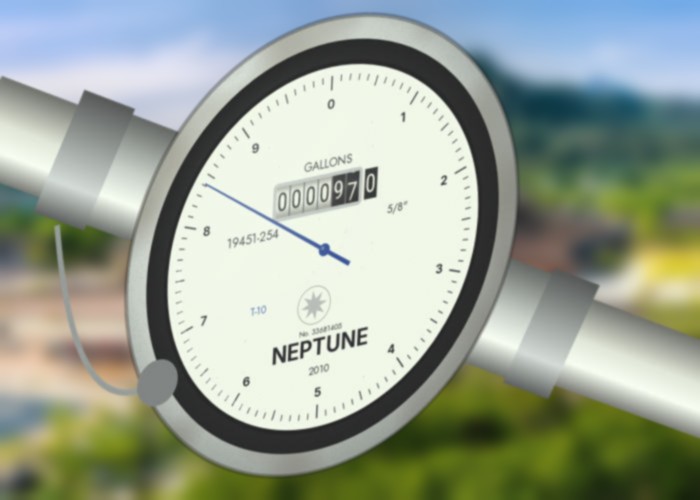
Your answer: 968.4 gal
